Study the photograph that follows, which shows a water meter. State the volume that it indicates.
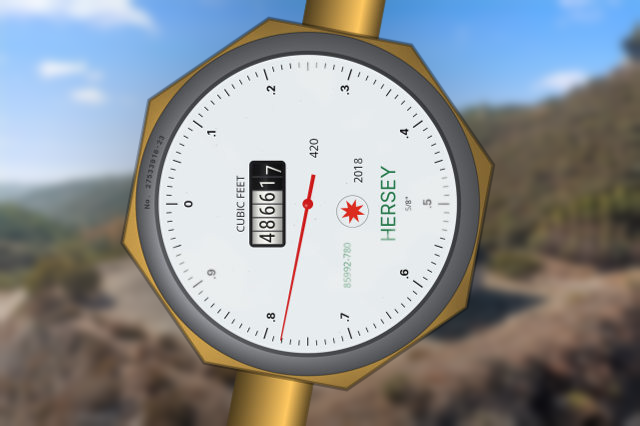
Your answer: 486616.78 ft³
